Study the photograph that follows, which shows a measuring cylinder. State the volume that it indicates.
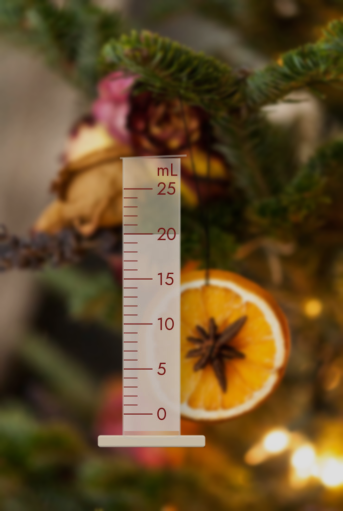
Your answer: 20 mL
